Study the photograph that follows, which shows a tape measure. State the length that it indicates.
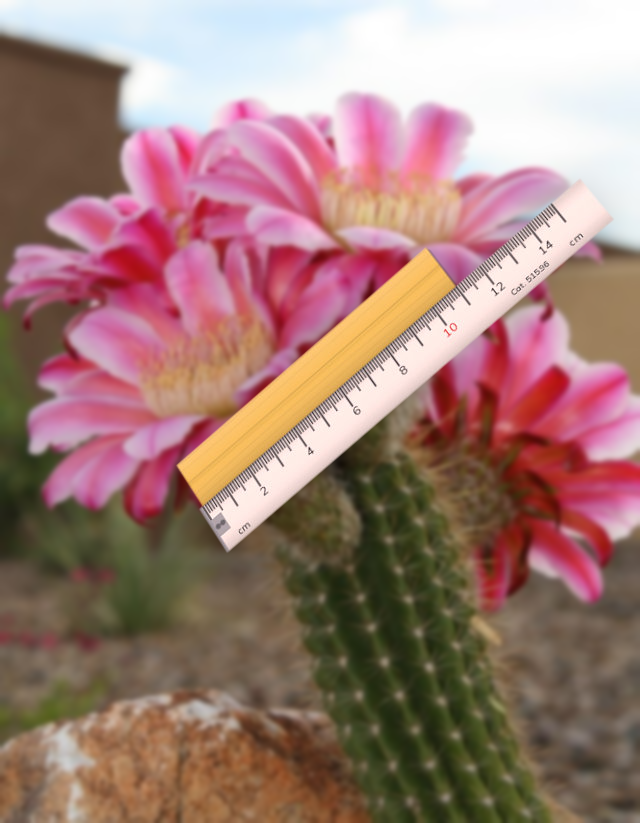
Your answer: 11 cm
